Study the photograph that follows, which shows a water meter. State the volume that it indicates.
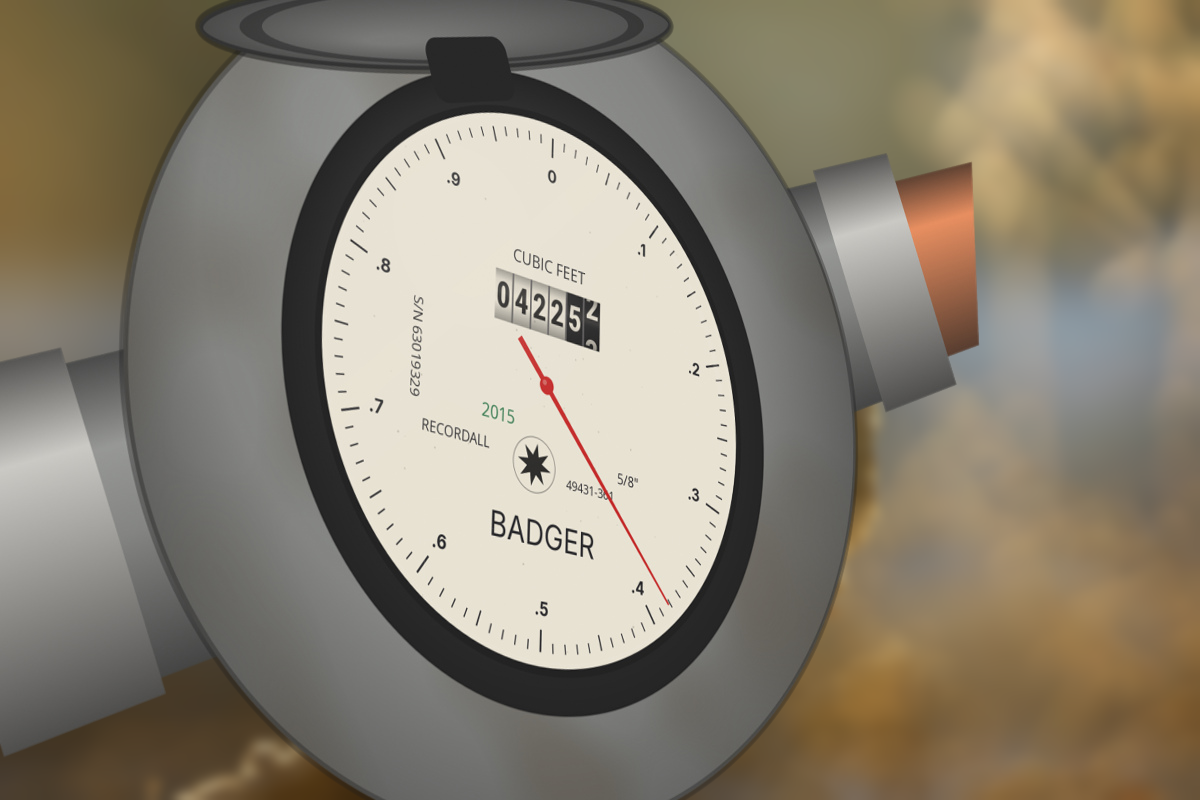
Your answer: 42252.38 ft³
